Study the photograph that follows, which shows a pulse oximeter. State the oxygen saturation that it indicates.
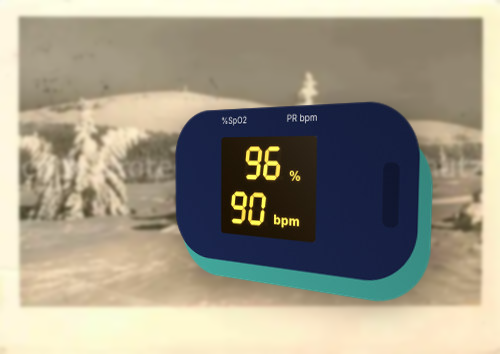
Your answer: 96 %
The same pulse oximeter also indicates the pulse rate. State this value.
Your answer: 90 bpm
